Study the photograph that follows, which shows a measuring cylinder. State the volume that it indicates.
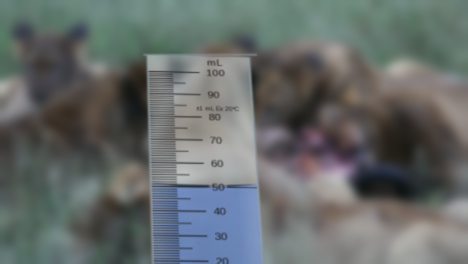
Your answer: 50 mL
